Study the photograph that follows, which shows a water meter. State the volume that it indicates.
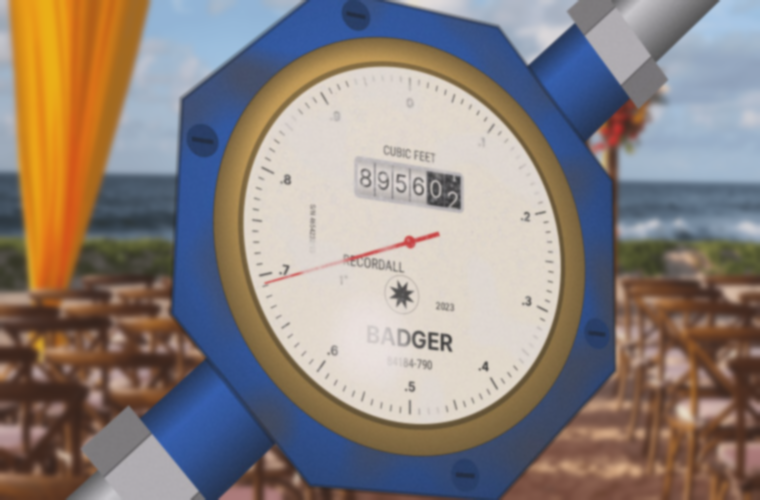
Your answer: 895601.69 ft³
